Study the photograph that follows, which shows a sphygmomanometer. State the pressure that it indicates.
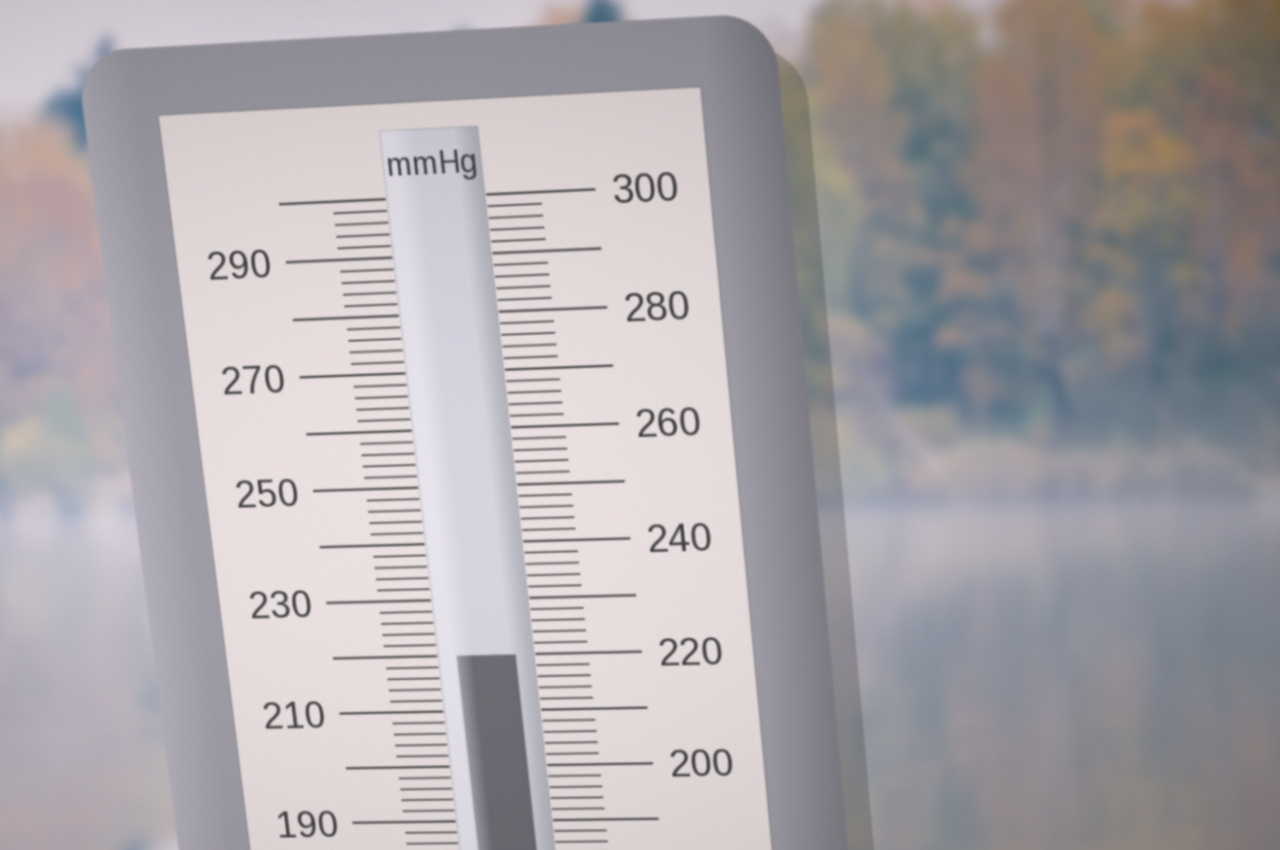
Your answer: 220 mmHg
